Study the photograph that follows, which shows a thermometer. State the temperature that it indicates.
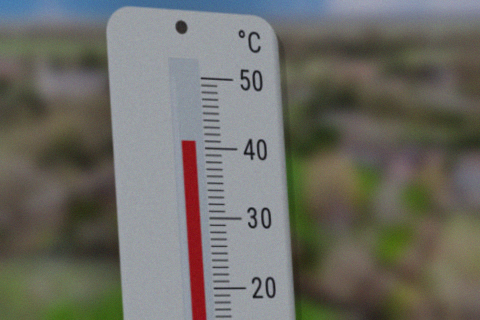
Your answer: 41 °C
